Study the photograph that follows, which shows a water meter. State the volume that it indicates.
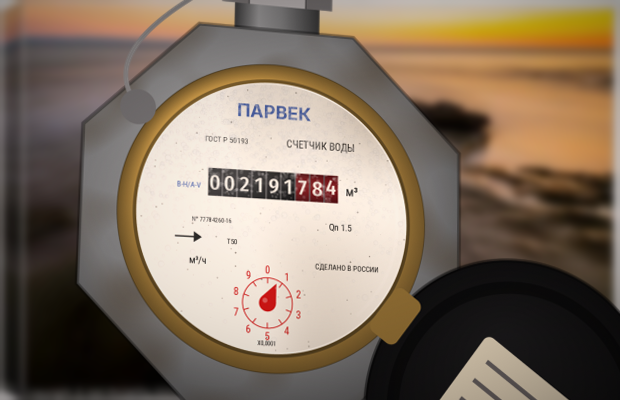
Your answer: 2191.7840 m³
